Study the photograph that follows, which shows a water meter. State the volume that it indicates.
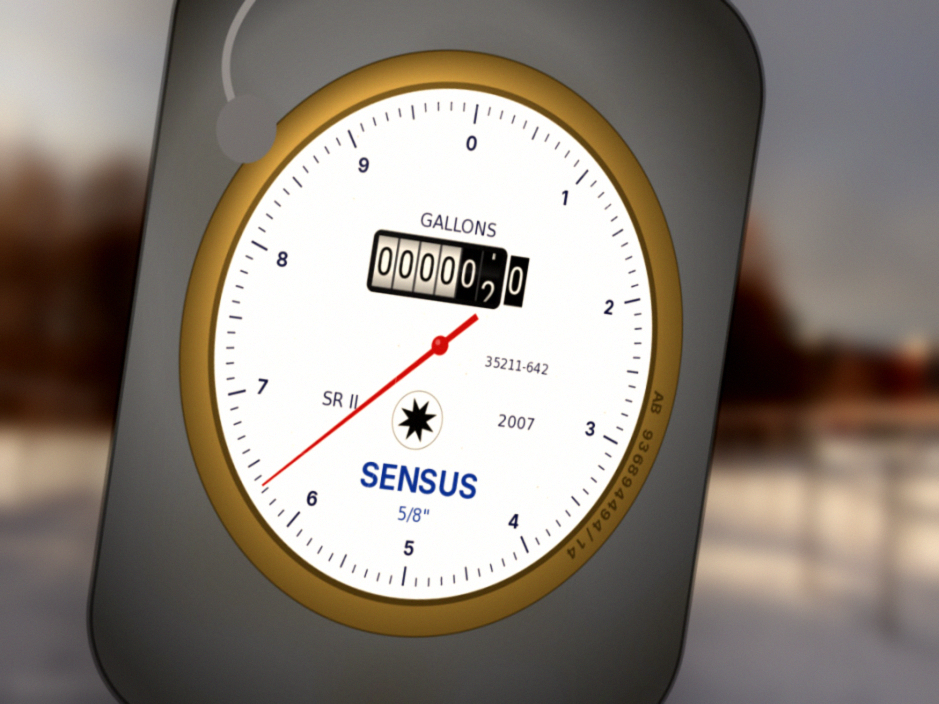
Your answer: 16.3 gal
